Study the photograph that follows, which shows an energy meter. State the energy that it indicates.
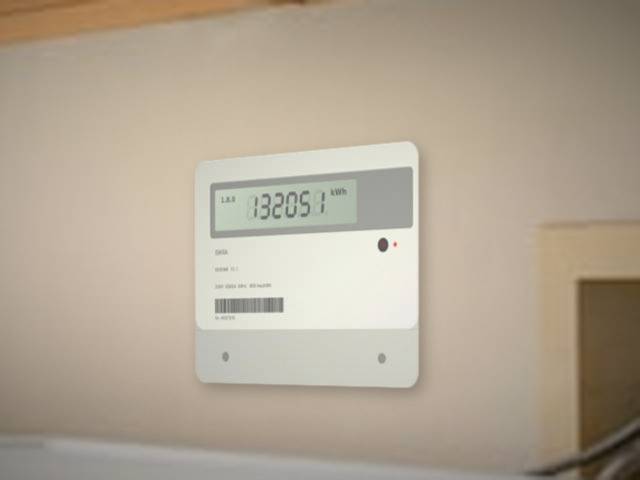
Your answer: 132051 kWh
